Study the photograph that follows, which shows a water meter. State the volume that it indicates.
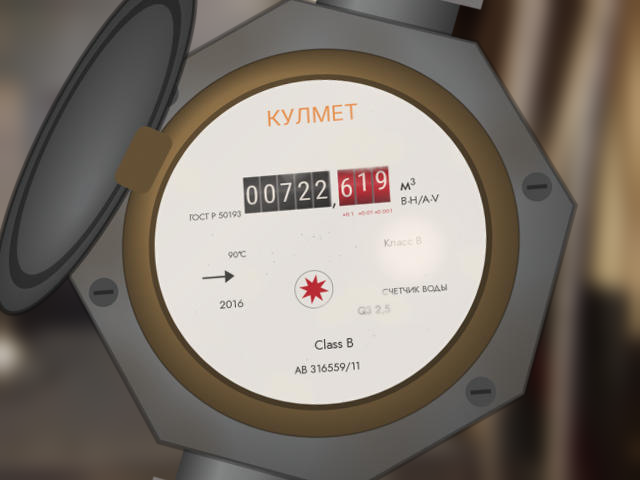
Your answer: 722.619 m³
